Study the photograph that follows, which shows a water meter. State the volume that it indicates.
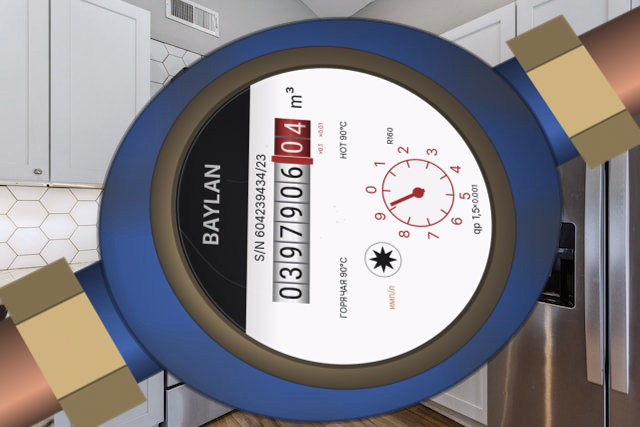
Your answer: 397906.039 m³
